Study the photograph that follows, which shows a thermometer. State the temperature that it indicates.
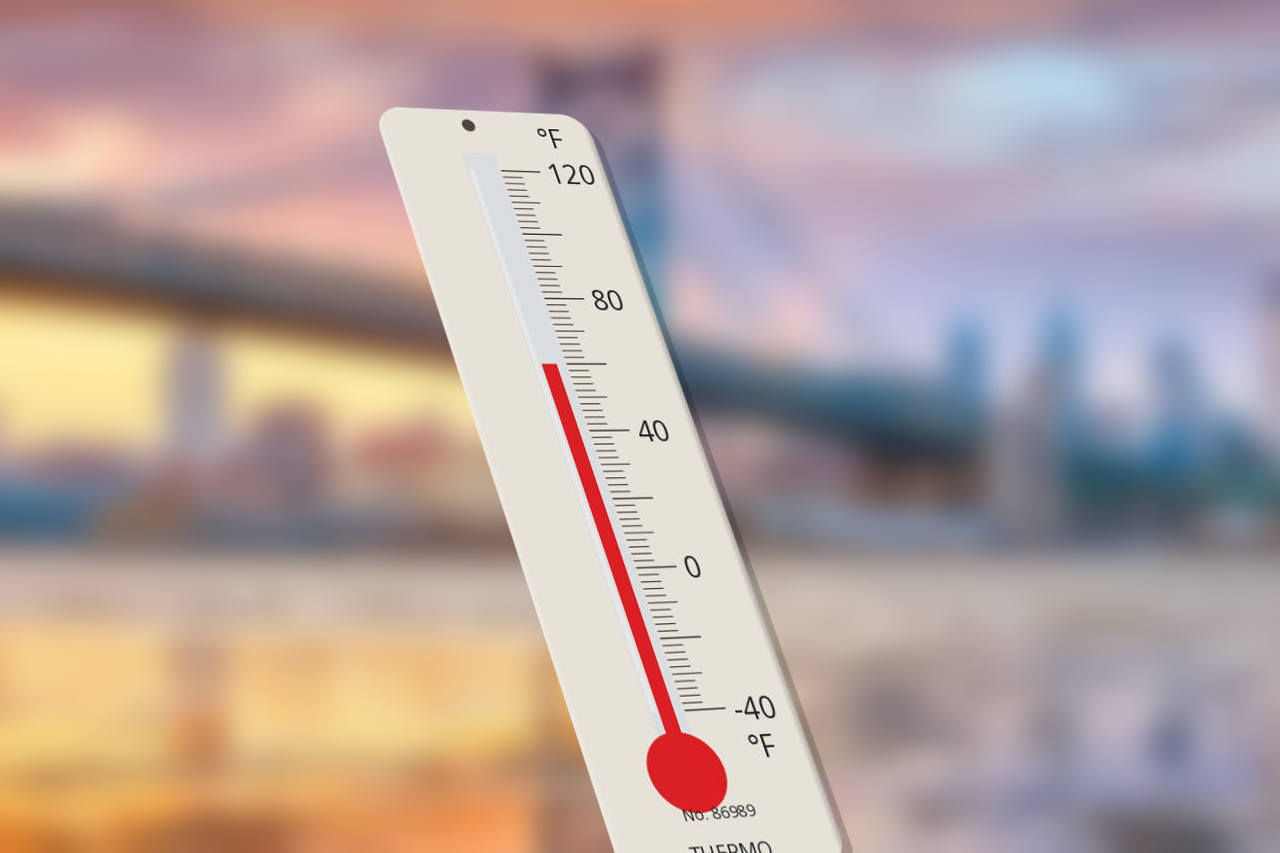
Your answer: 60 °F
